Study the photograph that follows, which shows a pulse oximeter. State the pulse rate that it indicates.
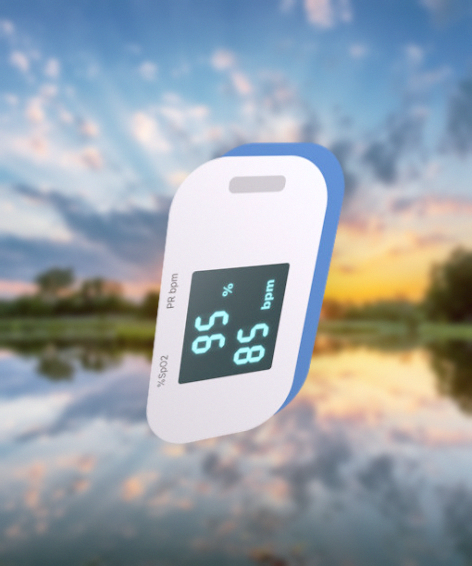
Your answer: 85 bpm
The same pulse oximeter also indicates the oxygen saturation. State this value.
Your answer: 95 %
